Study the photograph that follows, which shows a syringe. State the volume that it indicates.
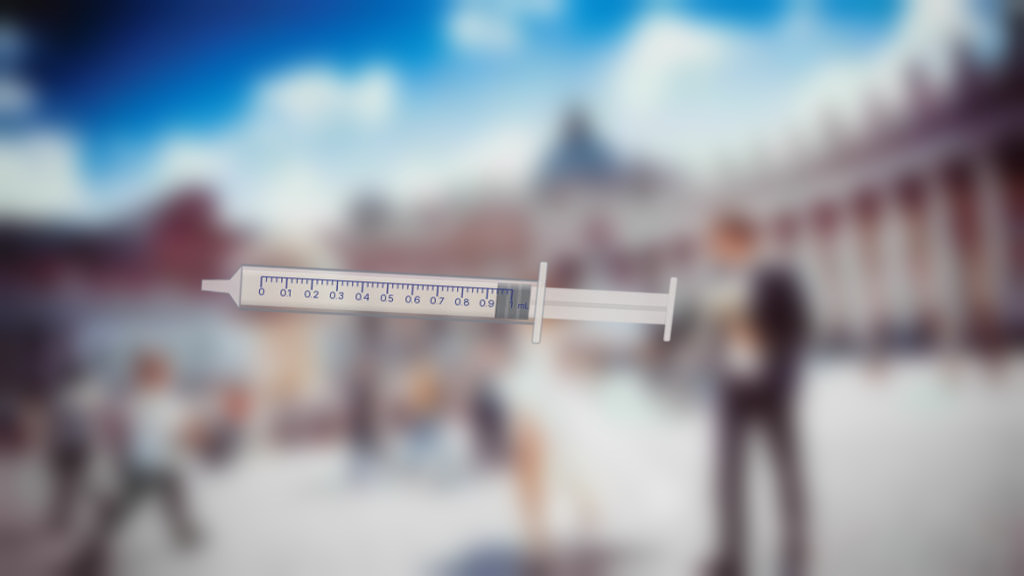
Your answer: 0.94 mL
